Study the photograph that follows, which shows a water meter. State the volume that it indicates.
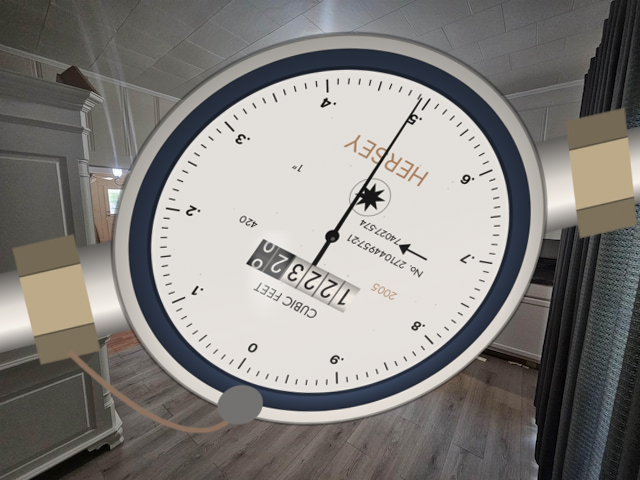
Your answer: 122328.49 ft³
